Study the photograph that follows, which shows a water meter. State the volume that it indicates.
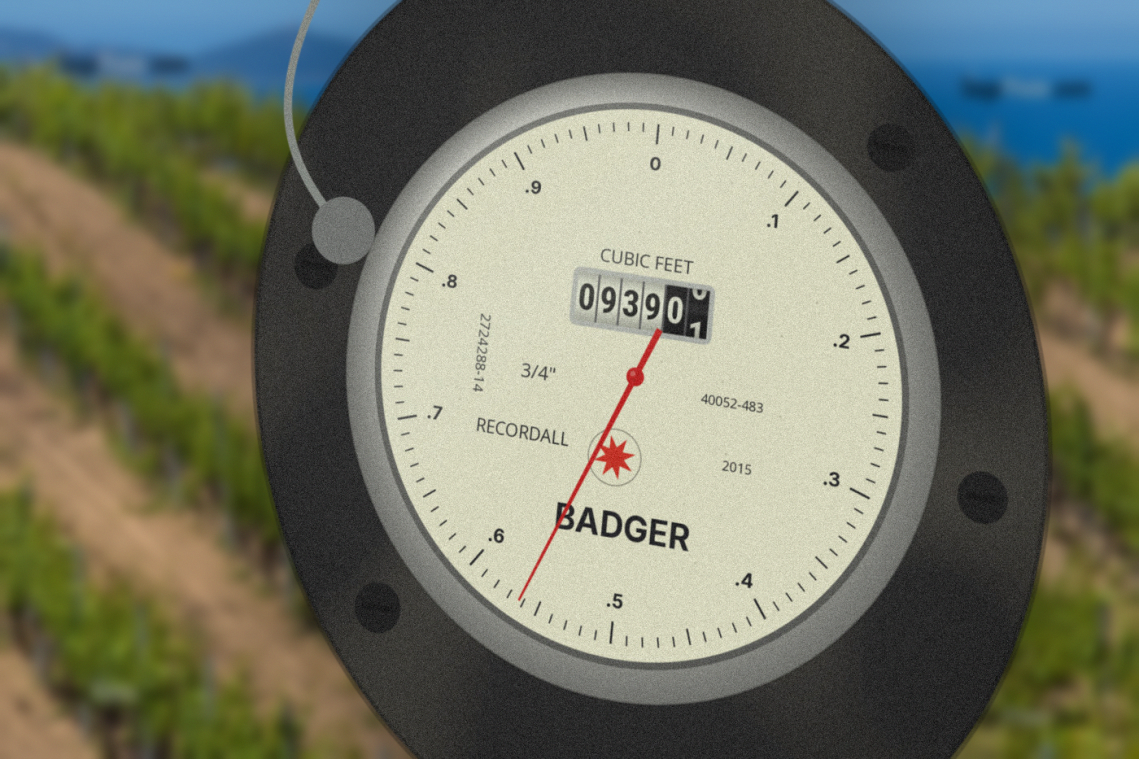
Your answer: 93900.56 ft³
